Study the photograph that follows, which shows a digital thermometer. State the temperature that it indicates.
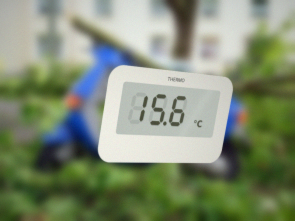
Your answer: 15.6 °C
